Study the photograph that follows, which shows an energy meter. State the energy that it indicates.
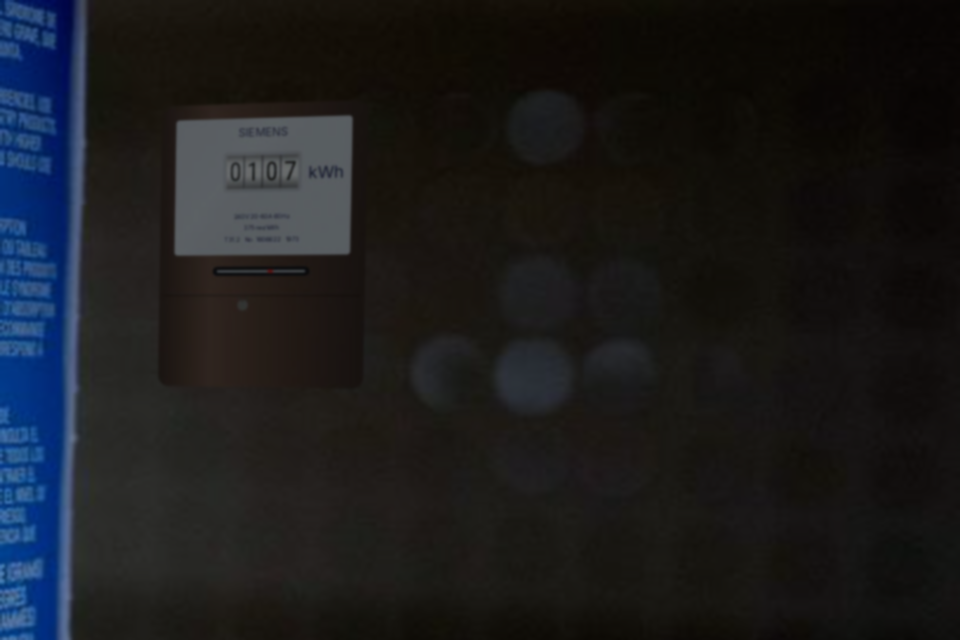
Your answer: 107 kWh
